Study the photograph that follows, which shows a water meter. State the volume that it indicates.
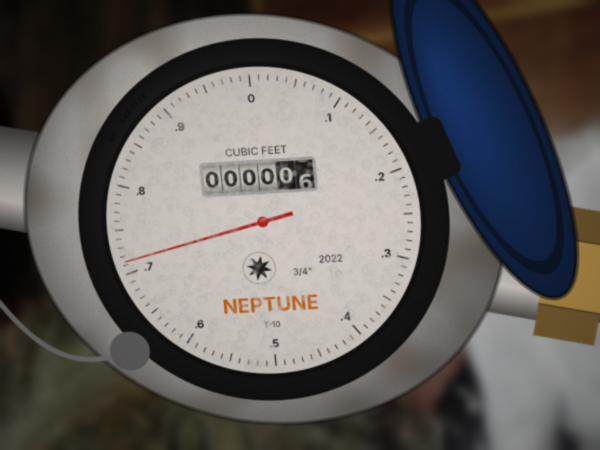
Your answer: 5.71 ft³
